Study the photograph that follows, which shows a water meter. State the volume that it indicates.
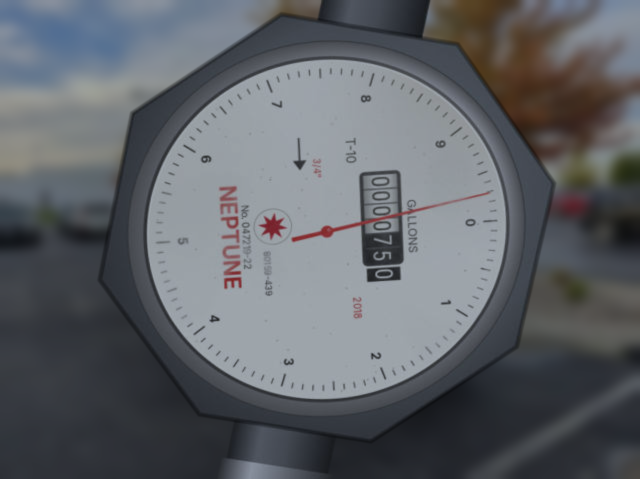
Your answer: 749.7 gal
